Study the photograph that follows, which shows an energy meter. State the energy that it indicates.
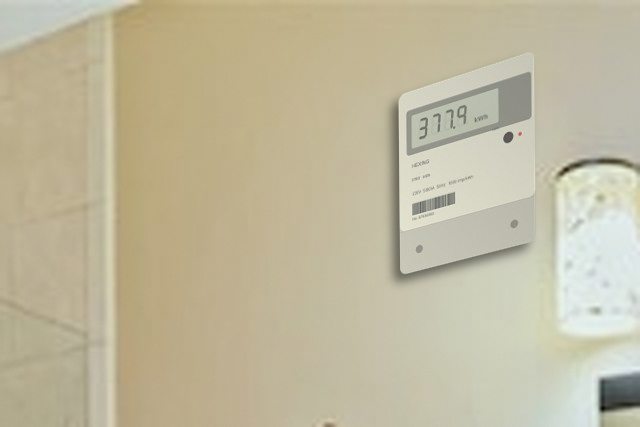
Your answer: 377.9 kWh
